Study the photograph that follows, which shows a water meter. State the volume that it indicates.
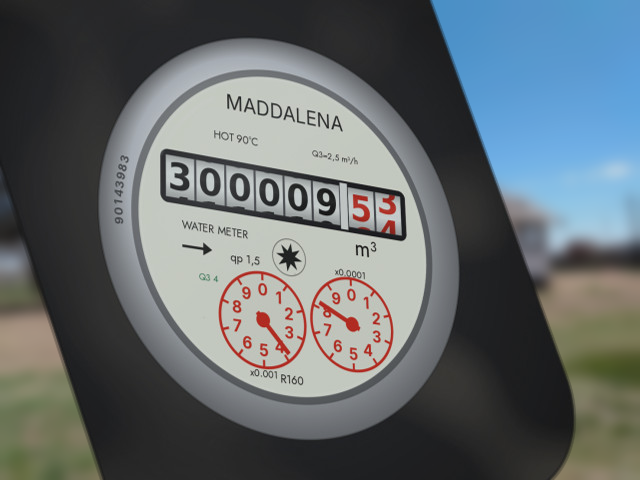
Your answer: 300009.5338 m³
